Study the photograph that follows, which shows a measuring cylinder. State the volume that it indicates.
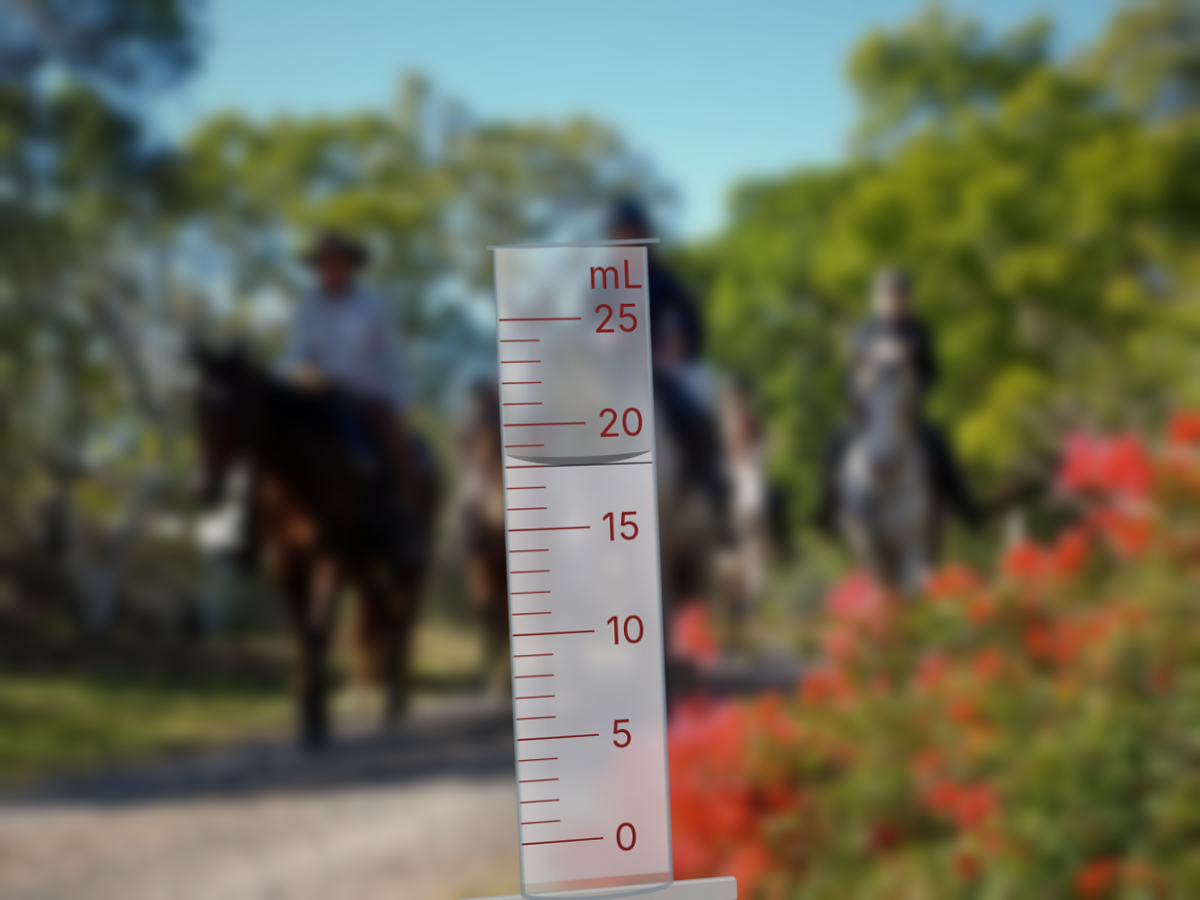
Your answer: 18 mL
